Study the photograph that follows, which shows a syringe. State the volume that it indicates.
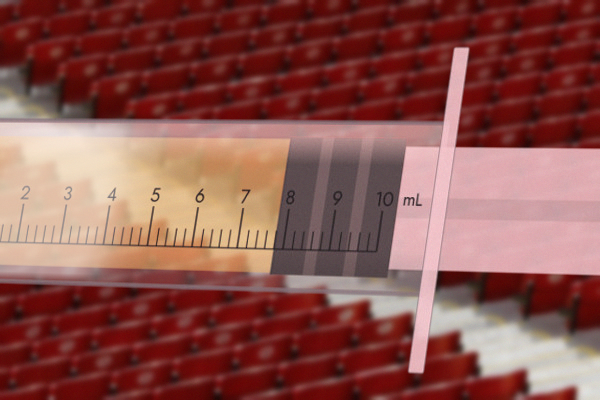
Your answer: 7.8 mL
